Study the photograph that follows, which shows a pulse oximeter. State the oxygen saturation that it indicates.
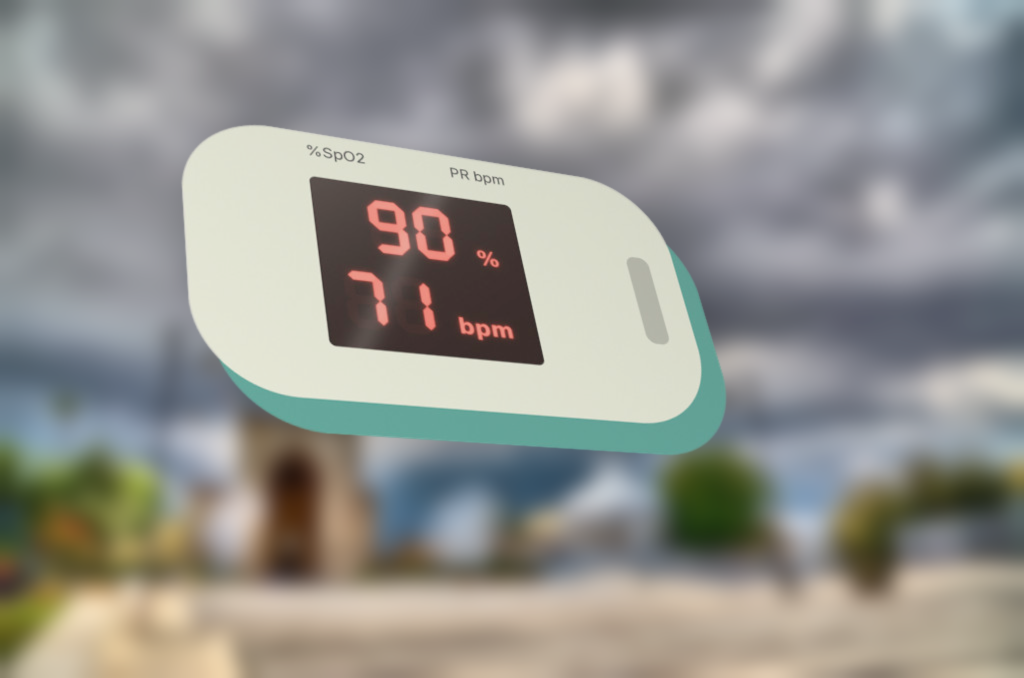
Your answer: 90 %
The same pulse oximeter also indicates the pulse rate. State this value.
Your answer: 71 bpm
